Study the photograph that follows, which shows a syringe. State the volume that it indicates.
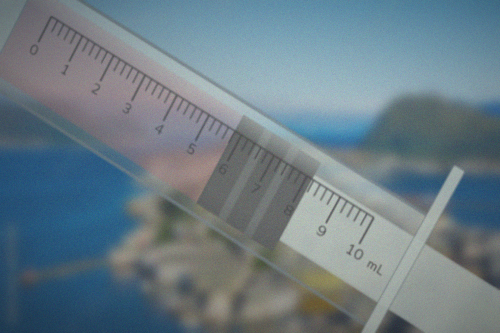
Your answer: 5.8 mL
